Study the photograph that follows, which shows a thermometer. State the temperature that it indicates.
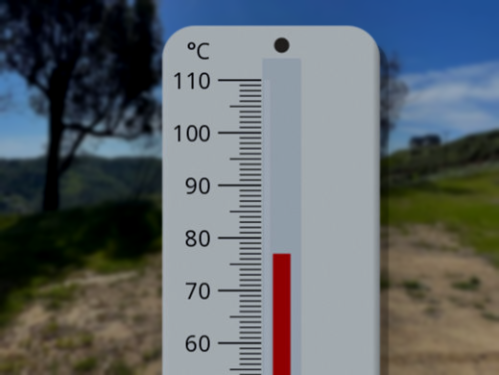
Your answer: 77 °C
